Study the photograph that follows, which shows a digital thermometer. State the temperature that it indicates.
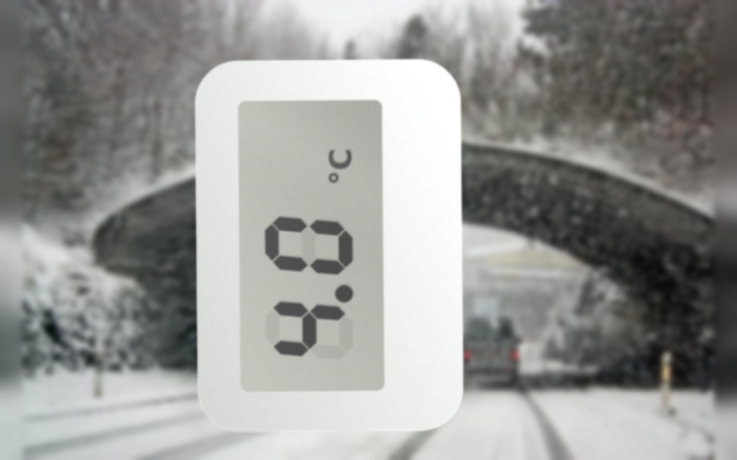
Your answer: 4.0 °C
